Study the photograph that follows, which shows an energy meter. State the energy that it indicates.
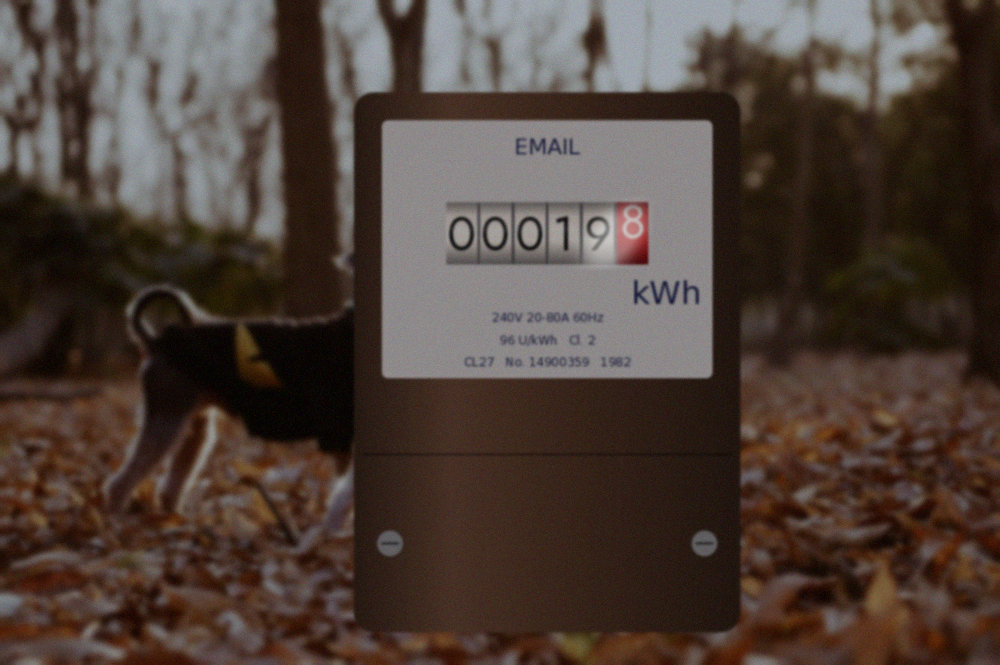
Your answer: 19.8 kWh
